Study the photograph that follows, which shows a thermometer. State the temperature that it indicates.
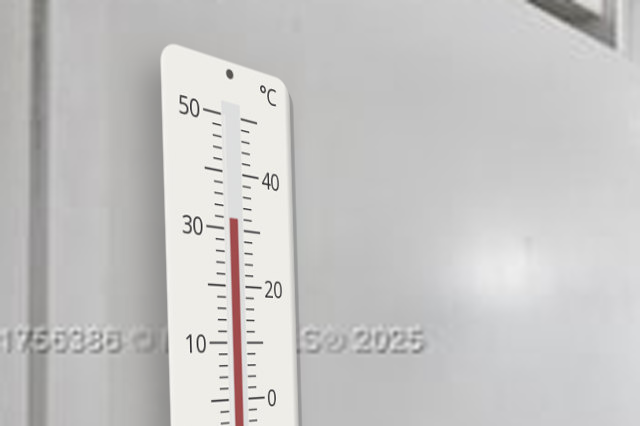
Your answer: 32 °C
